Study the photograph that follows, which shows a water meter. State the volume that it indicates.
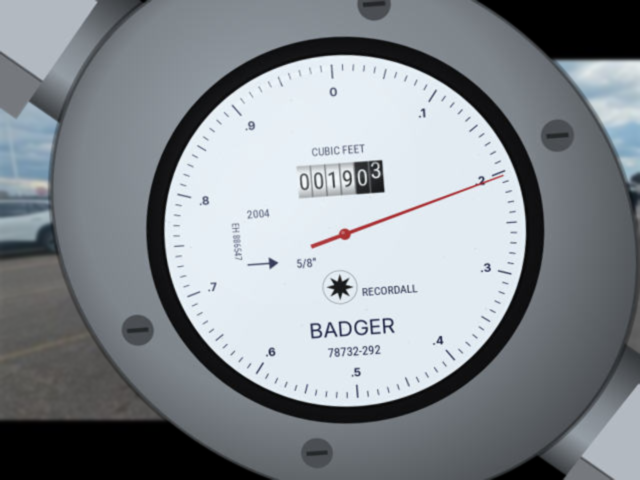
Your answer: 1903.20 ft³
